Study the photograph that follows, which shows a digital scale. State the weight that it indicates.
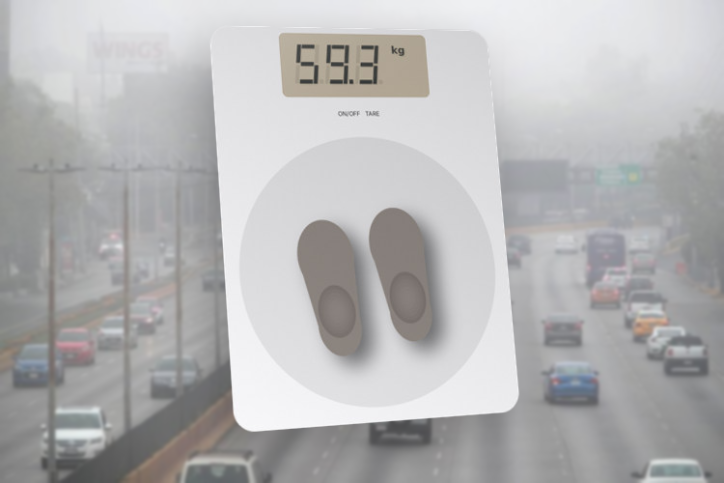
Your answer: 59.3 kg
